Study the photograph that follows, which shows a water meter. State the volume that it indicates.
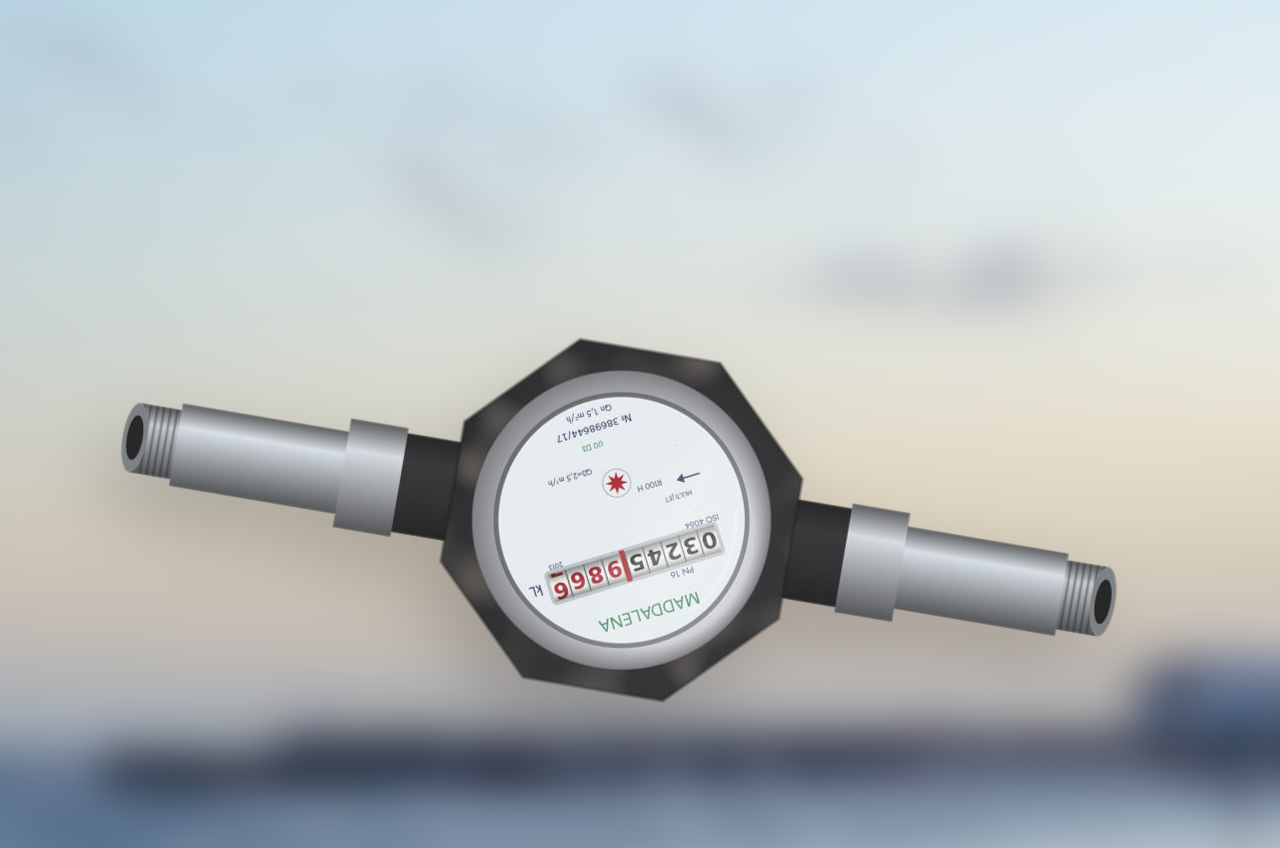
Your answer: 3245.9866 kL
